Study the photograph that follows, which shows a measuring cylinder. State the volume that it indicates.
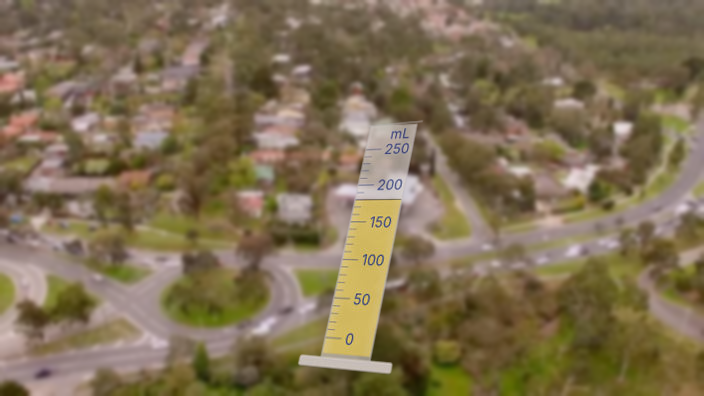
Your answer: 180 mL
